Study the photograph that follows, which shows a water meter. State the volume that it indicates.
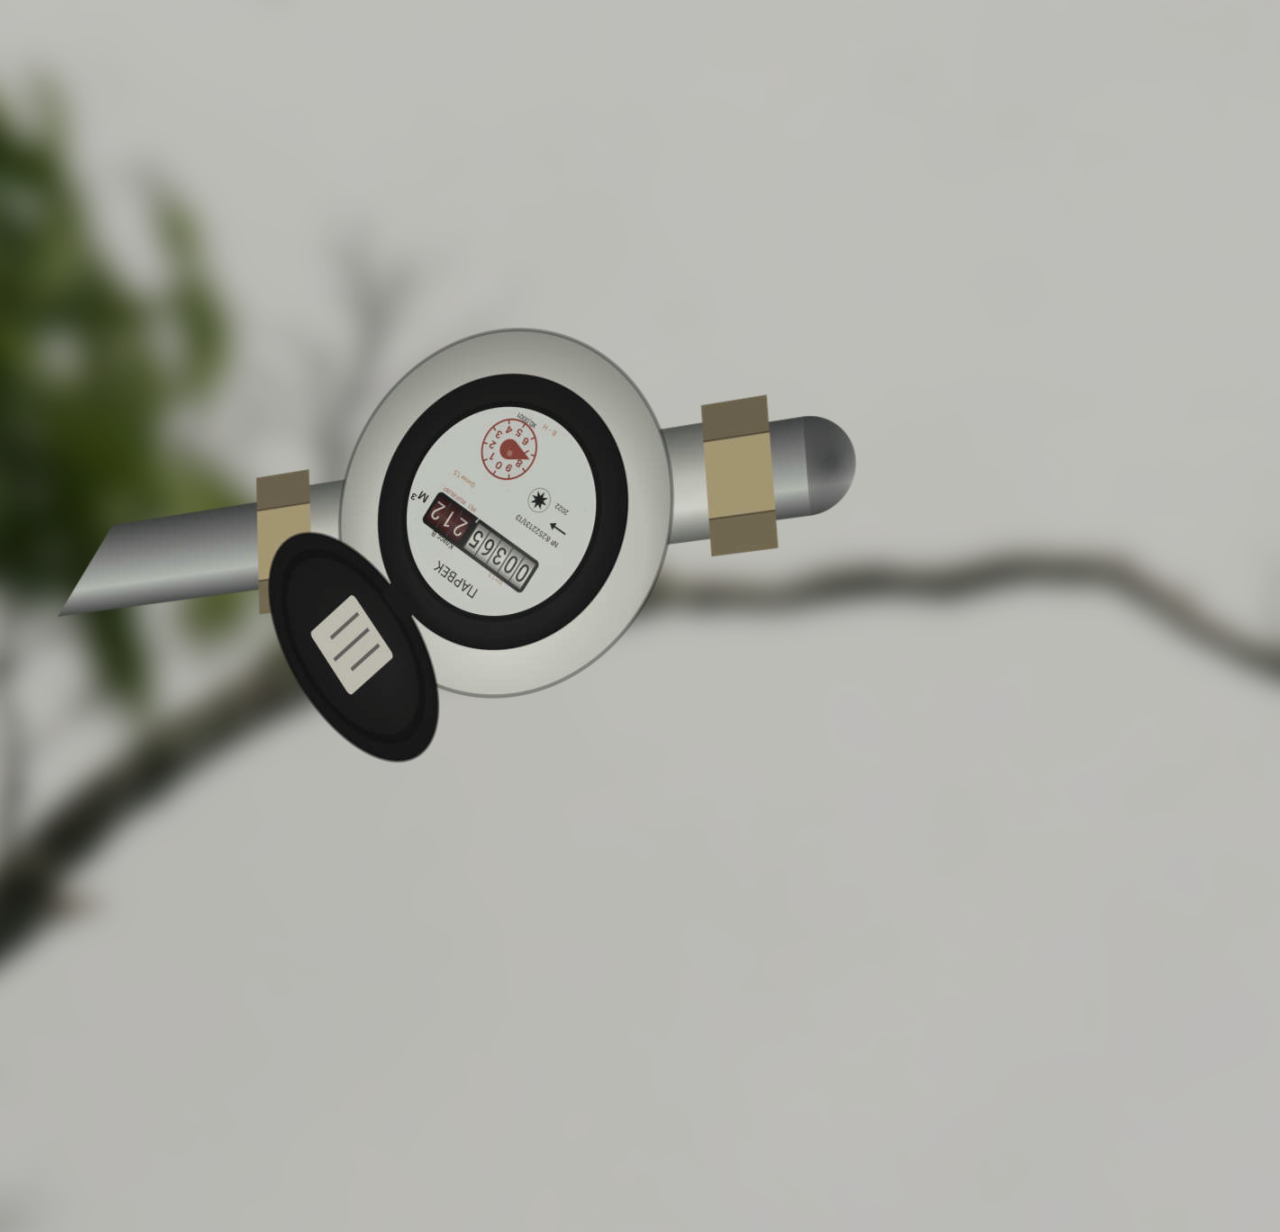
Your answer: 365.2127 m³
